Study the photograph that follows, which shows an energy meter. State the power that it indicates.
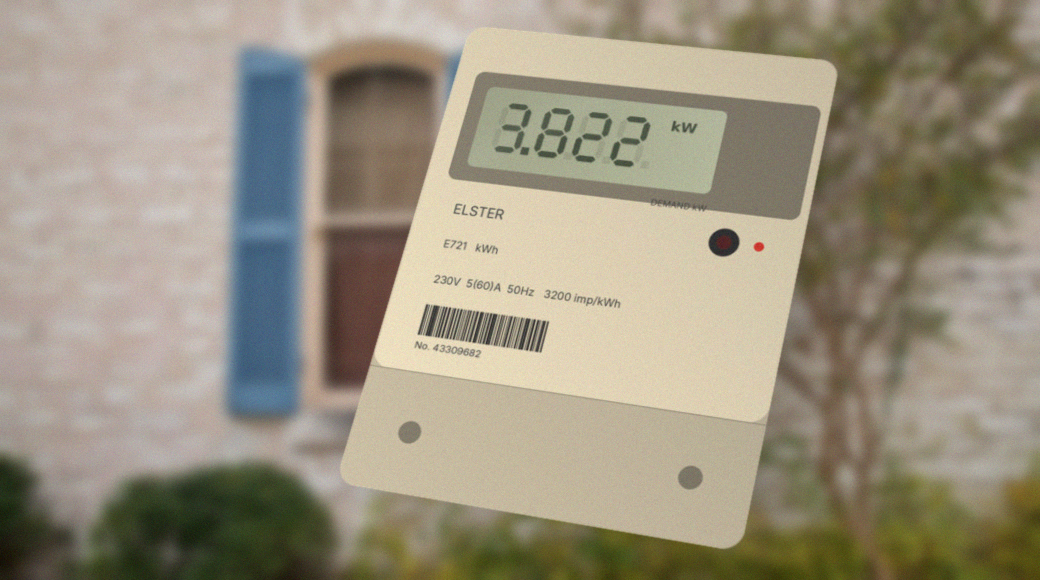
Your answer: 3.822 kW
